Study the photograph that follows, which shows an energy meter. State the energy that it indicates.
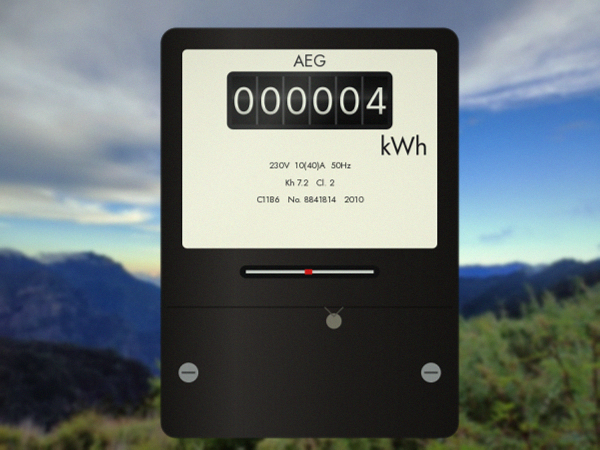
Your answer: 4 kWh
